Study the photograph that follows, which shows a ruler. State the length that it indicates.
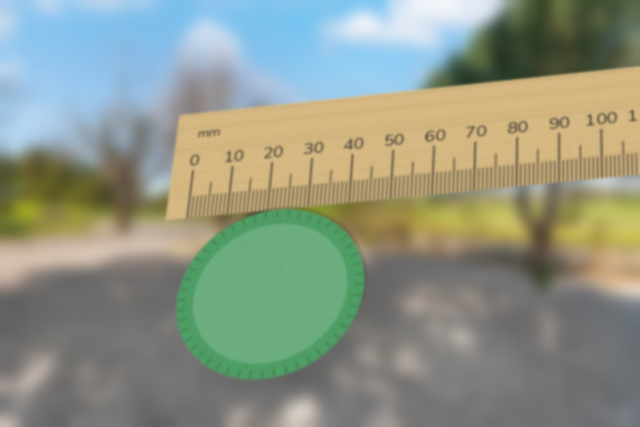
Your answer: 45 mm
